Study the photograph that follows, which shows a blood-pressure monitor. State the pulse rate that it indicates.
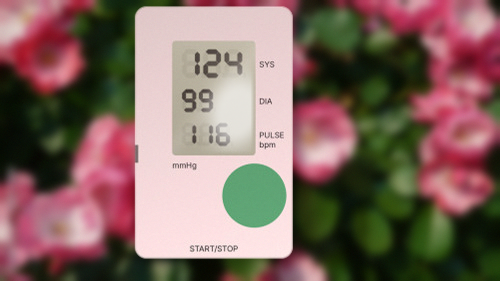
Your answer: 116 bpm
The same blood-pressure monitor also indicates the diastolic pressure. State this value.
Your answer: 99 mmHg
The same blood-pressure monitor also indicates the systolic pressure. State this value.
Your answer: 124 mmHg
